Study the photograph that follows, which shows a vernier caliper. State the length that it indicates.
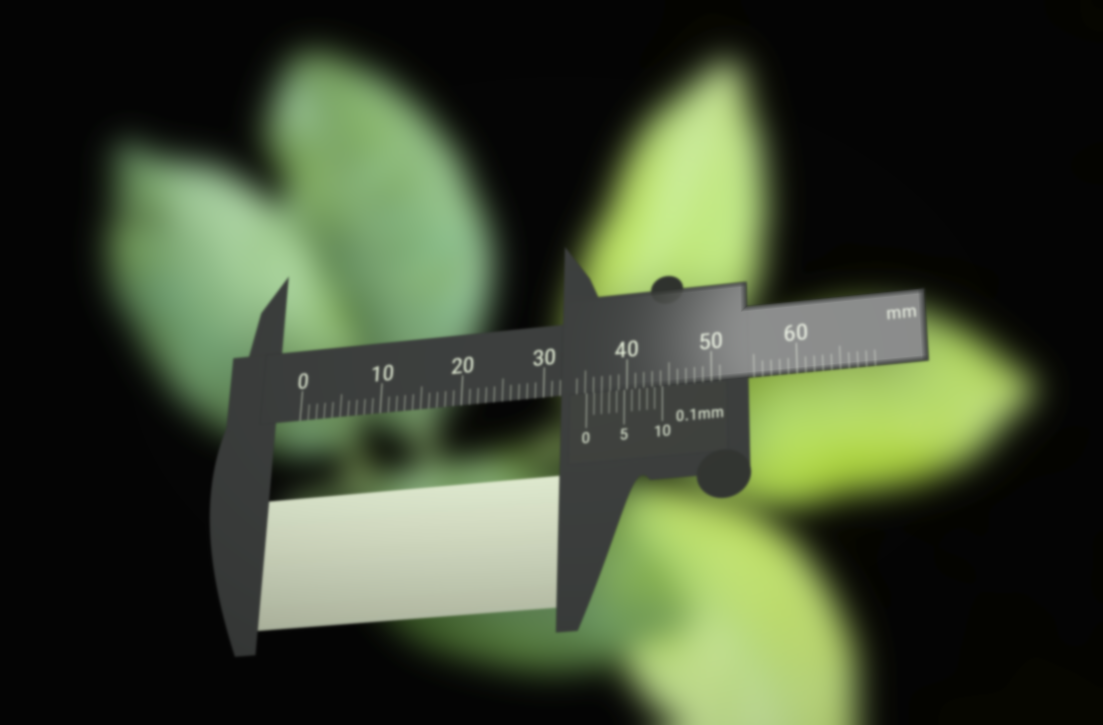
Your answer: 35.2 mm
